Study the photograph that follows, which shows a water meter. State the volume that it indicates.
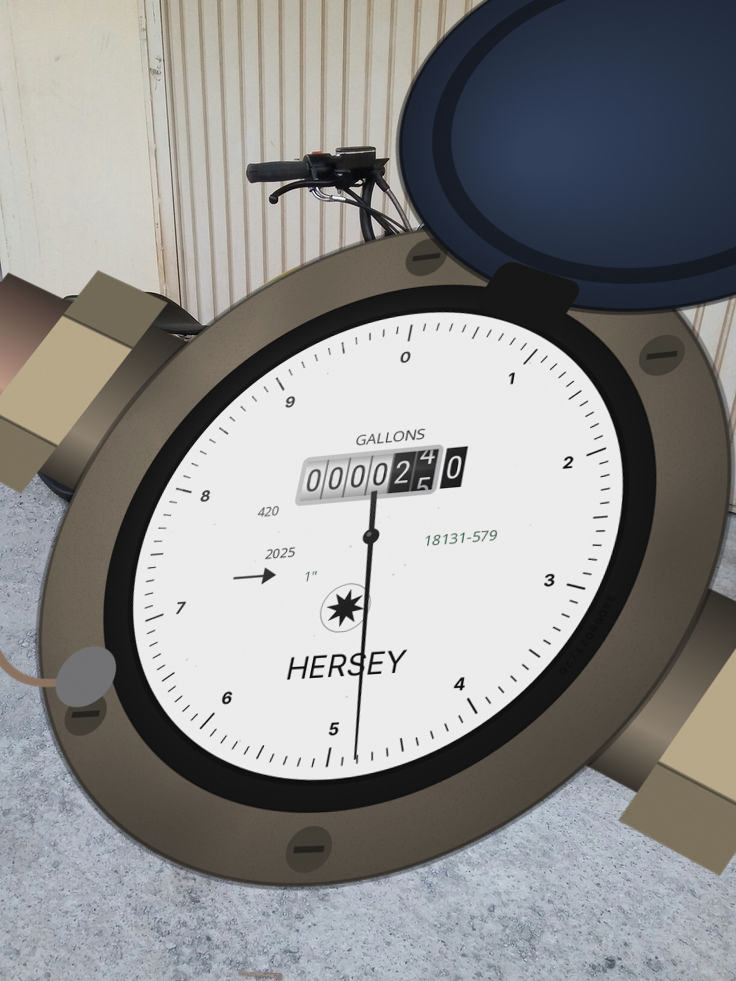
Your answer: 244.8 gal
